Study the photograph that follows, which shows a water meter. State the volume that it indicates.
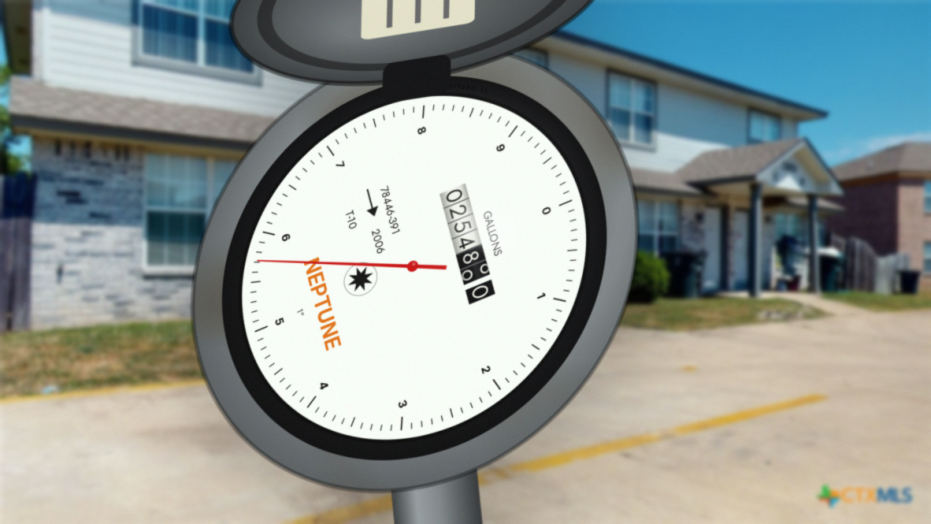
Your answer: 254885.7 gal
